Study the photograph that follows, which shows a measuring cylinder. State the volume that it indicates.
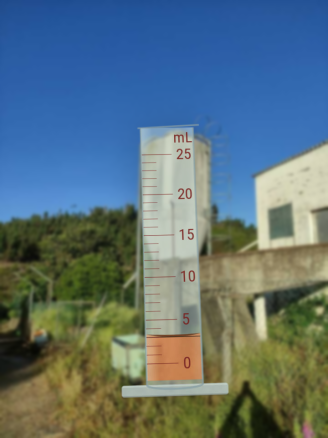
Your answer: 3 mL
